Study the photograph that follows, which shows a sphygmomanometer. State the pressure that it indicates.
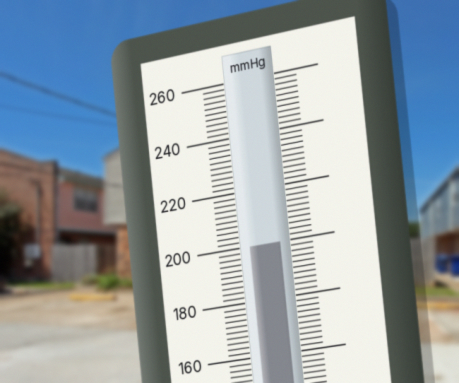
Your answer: 200 mmHg
